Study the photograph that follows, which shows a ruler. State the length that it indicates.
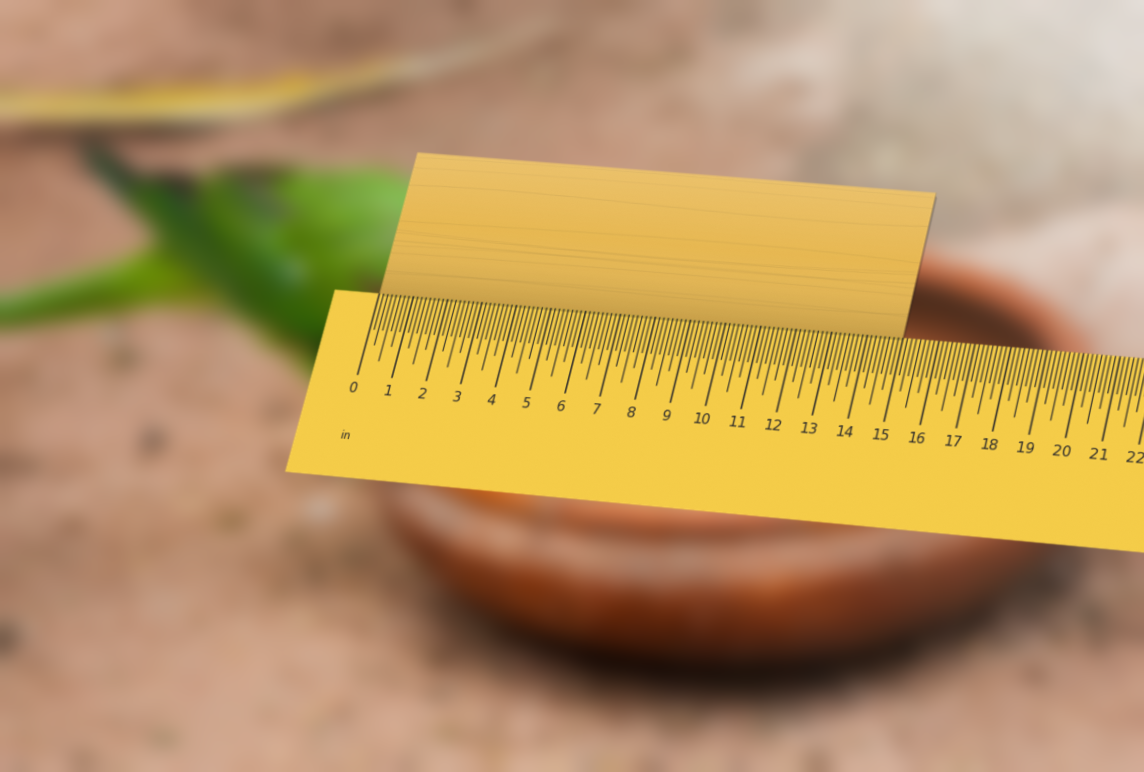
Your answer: 15 in
